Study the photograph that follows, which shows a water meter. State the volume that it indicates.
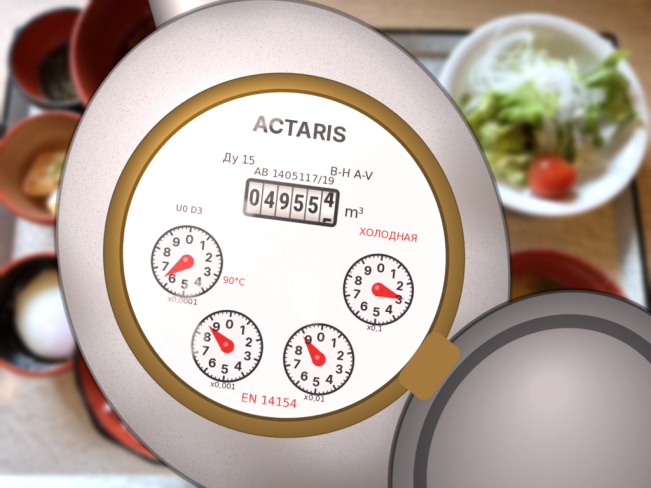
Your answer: 49554.2886 m³
